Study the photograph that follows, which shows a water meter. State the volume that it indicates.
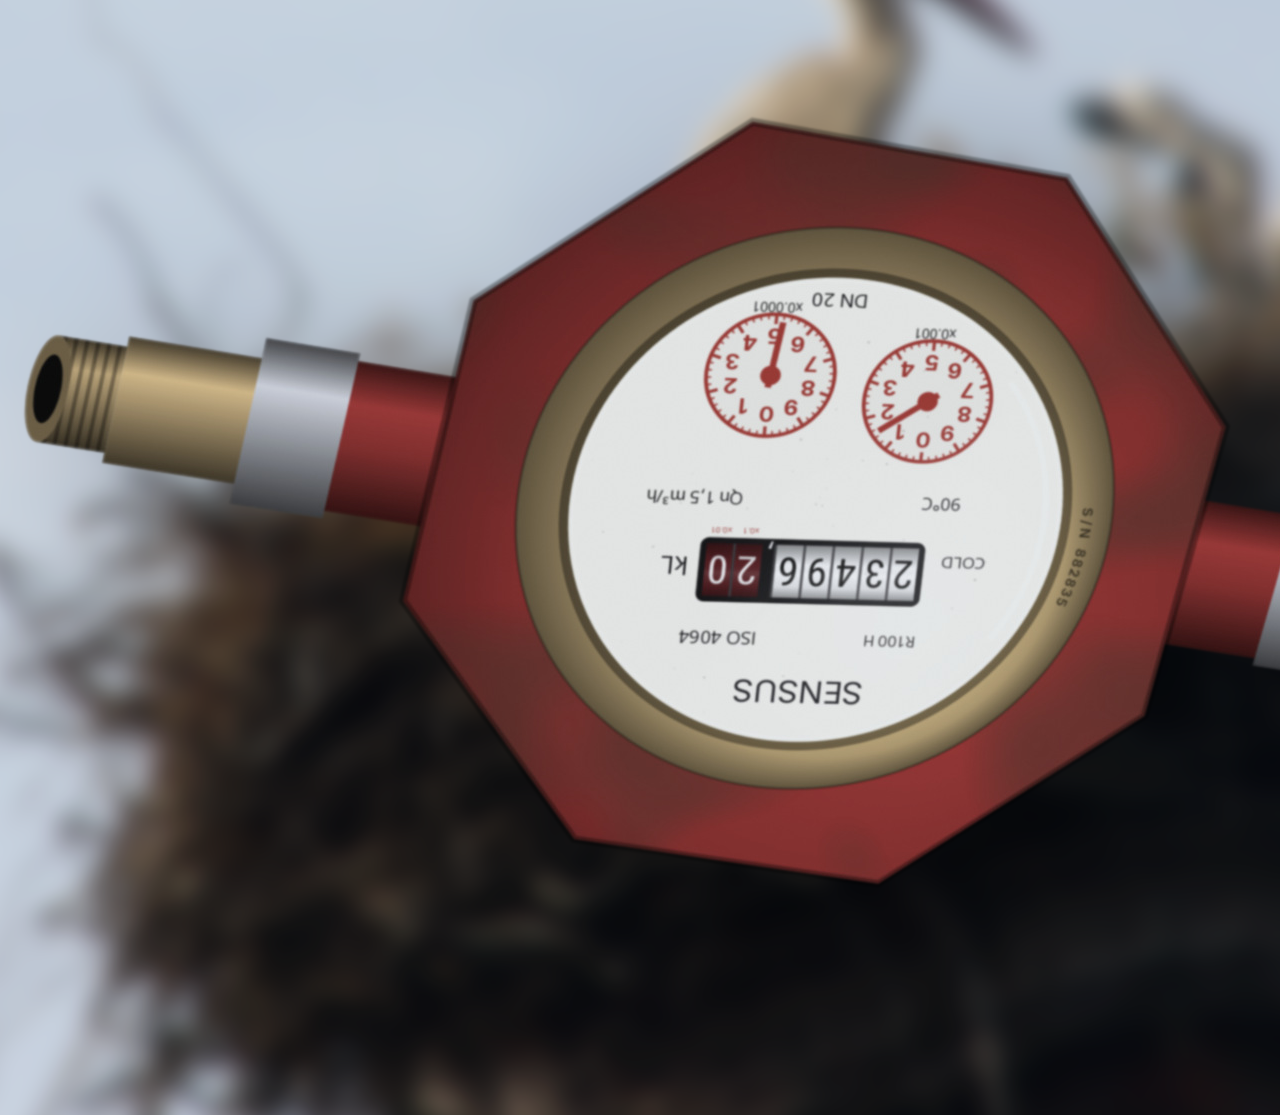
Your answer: 23496.2015 kL
